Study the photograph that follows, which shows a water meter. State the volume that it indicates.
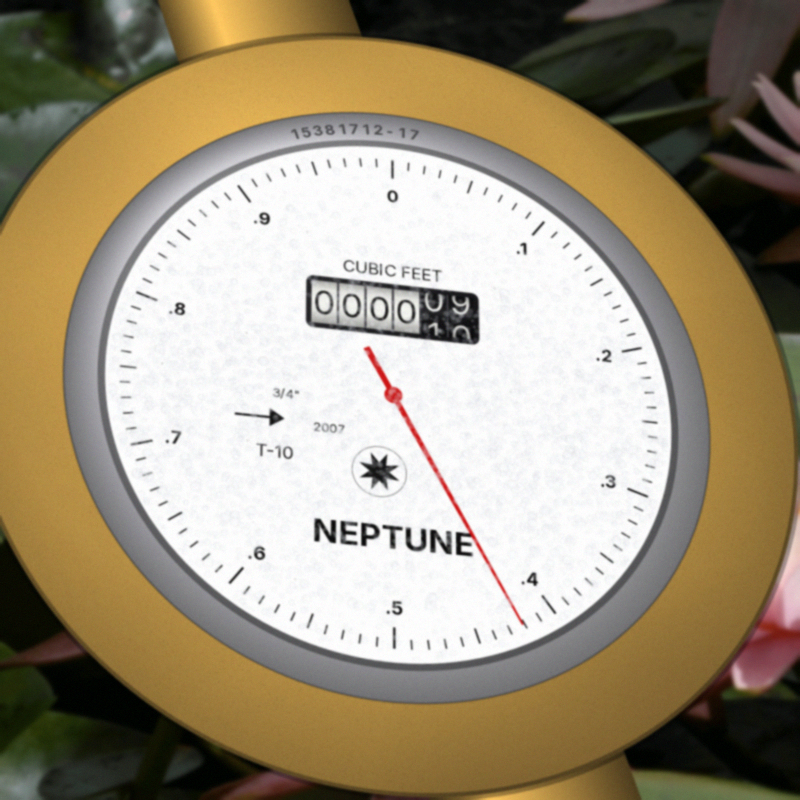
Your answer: 9.42 ft³
